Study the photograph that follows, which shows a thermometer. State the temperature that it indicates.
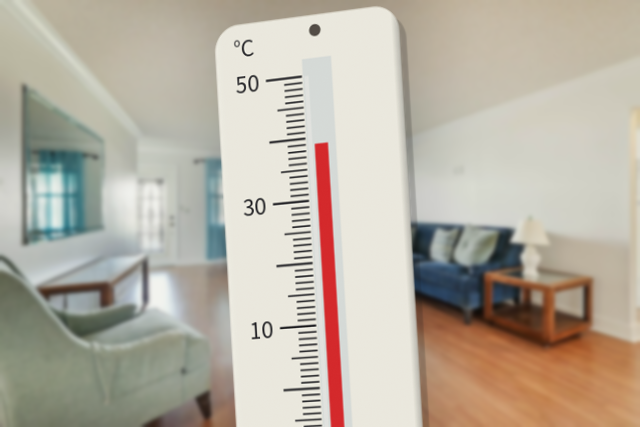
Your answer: 39 °C
